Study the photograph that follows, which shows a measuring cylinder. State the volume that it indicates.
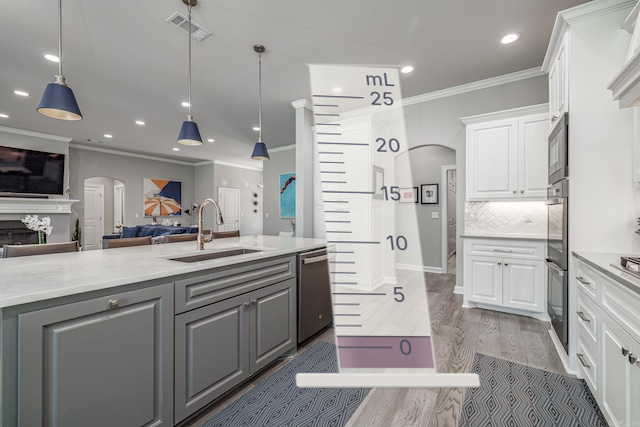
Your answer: 1 mL
